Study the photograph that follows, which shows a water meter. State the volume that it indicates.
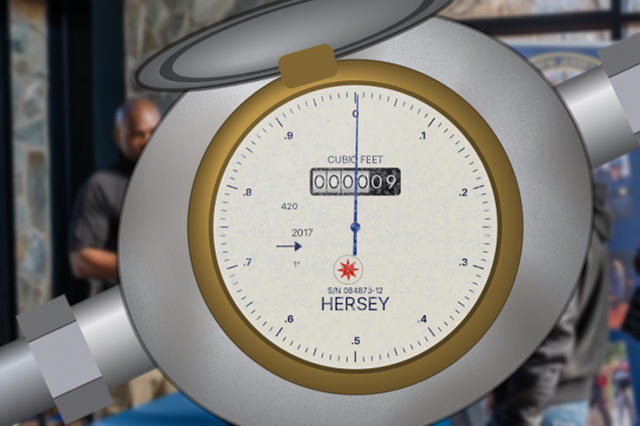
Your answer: 9.00 ft³
